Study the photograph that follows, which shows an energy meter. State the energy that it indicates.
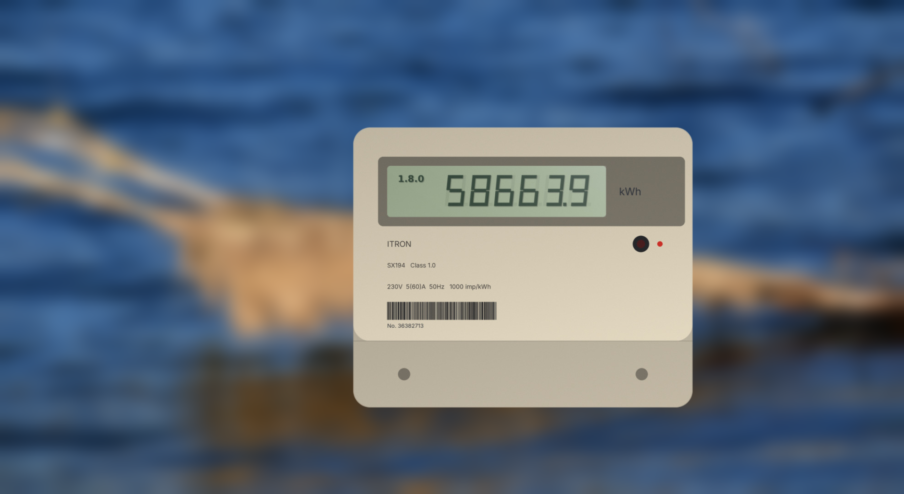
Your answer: 58663.9 kWh
